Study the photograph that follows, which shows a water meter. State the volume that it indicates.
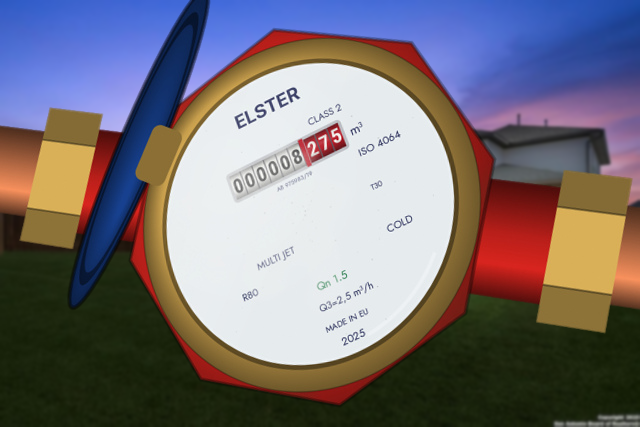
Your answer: 8.275 m³
